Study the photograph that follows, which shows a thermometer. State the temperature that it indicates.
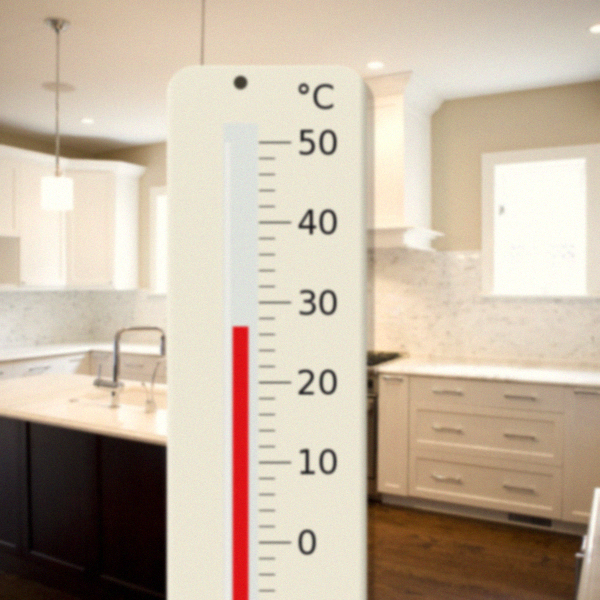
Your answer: 27 °C
